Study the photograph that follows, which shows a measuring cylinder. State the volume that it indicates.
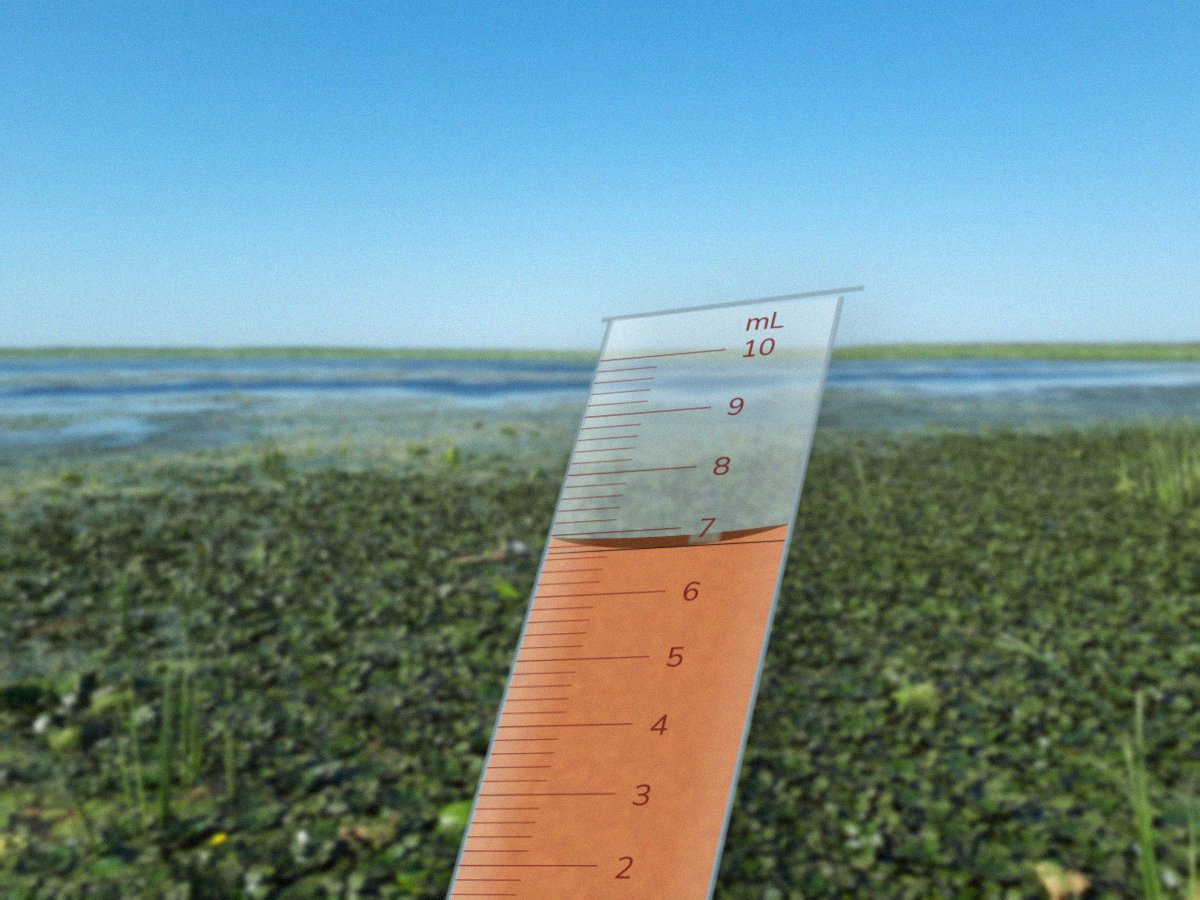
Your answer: 6.7 mL
